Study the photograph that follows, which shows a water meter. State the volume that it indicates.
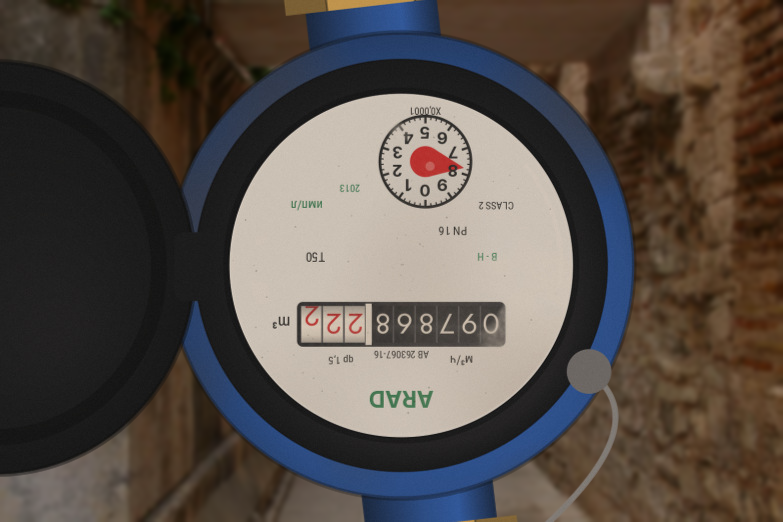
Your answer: 97868.2217 m³
